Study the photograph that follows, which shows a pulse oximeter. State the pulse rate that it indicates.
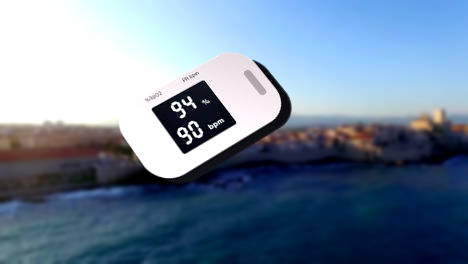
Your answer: 90 bpm
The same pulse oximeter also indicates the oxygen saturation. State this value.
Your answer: 94 %
